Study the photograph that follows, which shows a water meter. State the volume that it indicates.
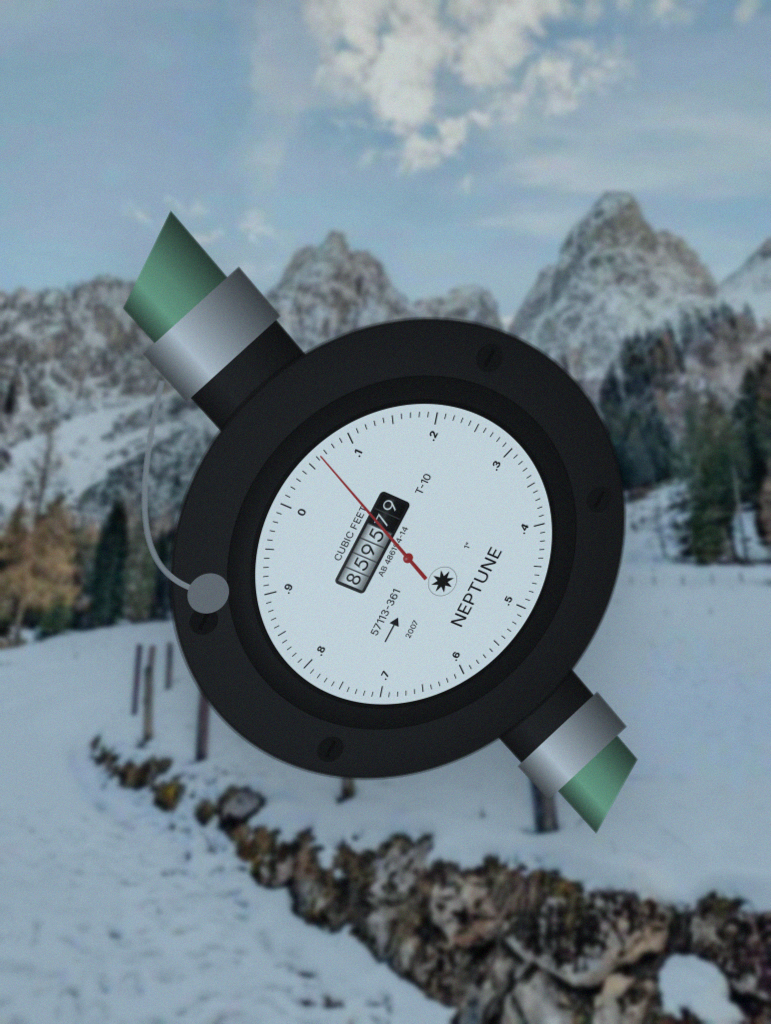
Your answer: 859579.06 ft³
